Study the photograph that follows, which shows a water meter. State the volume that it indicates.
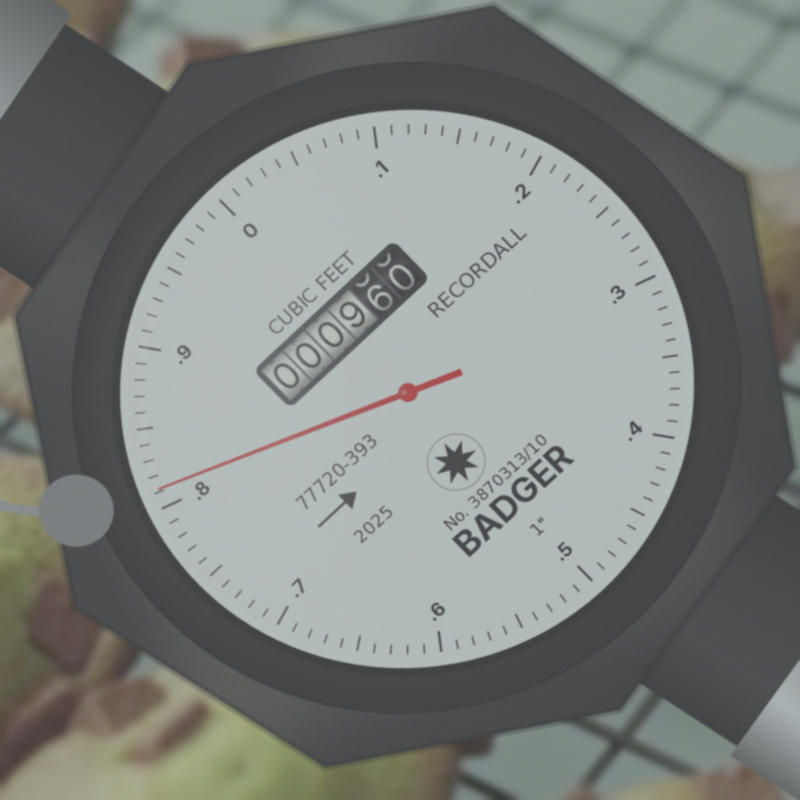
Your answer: 959.81 ft³
